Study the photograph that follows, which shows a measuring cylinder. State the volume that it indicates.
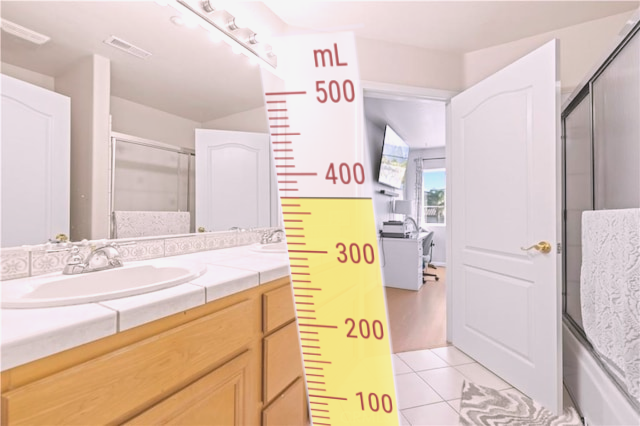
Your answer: 370 mL
